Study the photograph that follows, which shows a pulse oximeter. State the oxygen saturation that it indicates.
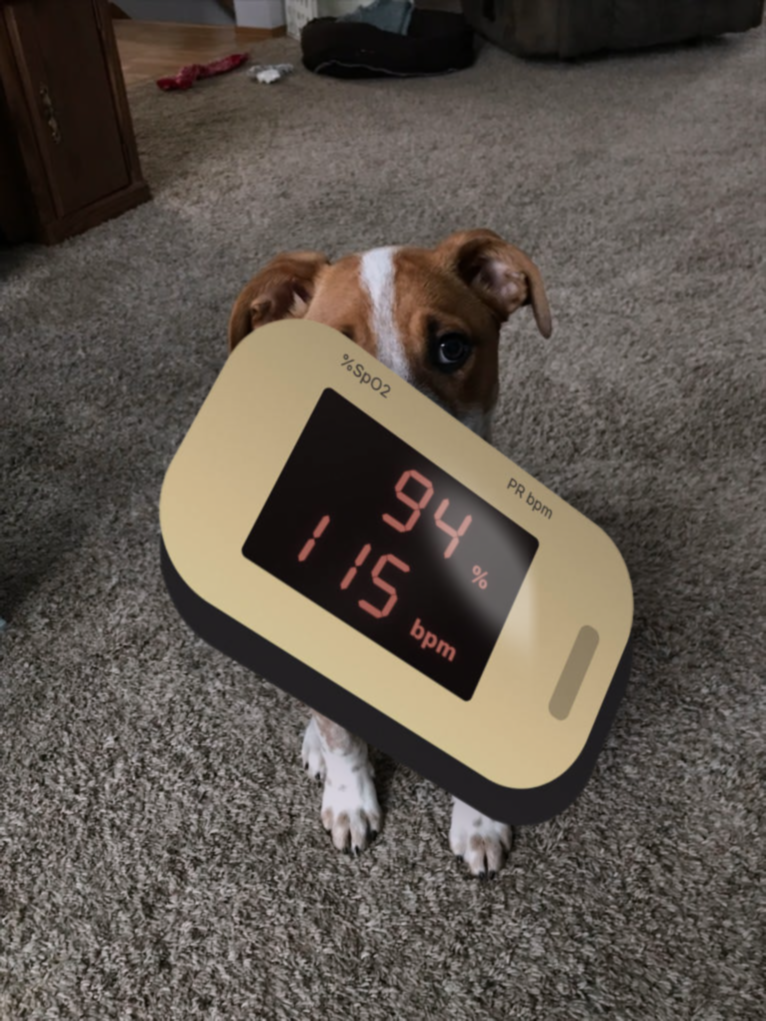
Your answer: 94 %
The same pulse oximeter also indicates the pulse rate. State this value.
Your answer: 115 bpm
